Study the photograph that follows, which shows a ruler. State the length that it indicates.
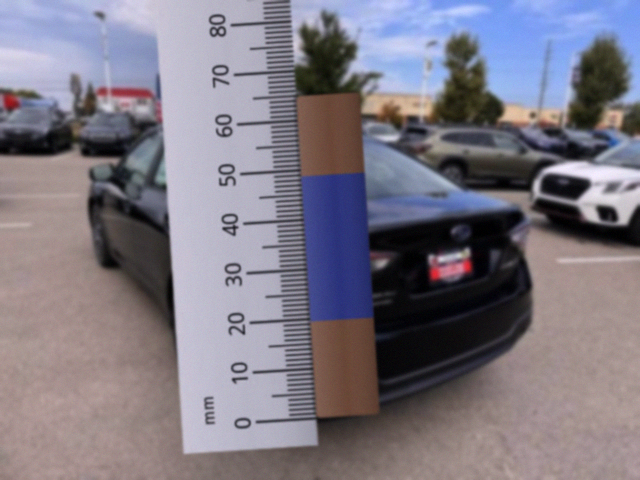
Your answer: 65 mm
